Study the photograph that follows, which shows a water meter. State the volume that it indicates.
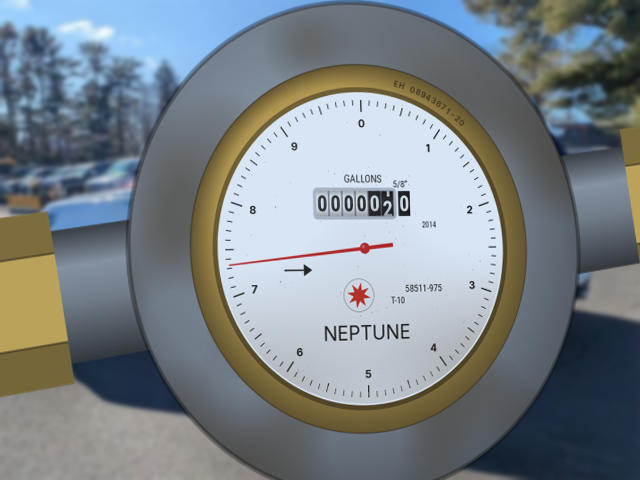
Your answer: 17.3 gal
